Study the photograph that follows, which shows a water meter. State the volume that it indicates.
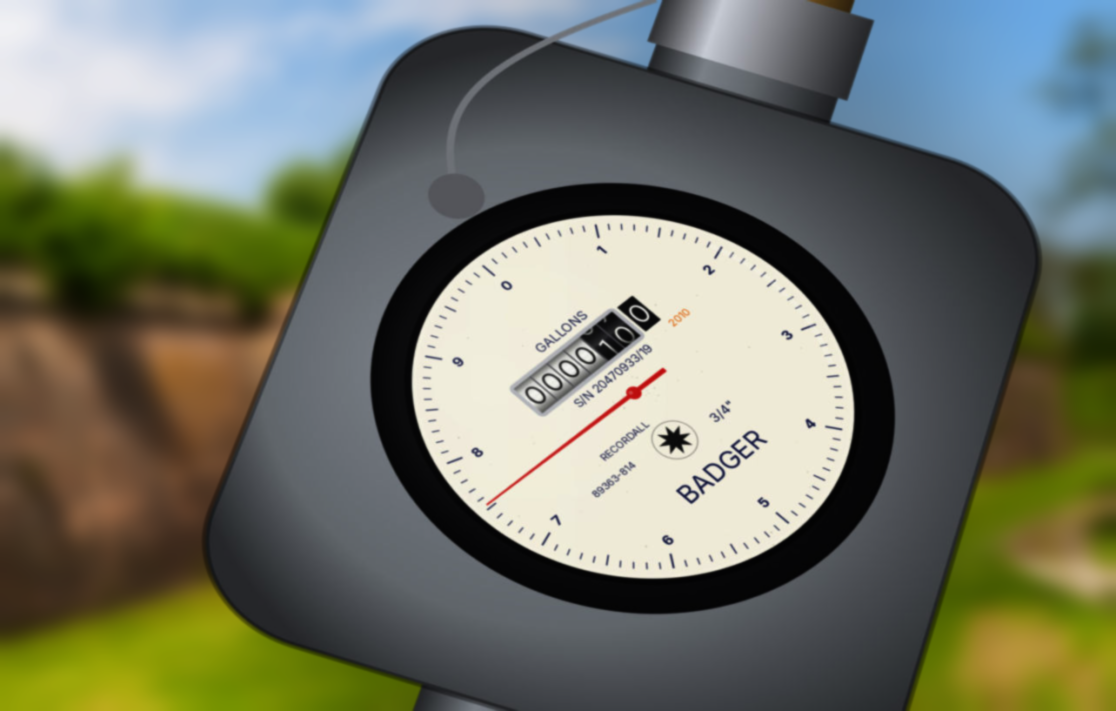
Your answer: 97.5 gal
